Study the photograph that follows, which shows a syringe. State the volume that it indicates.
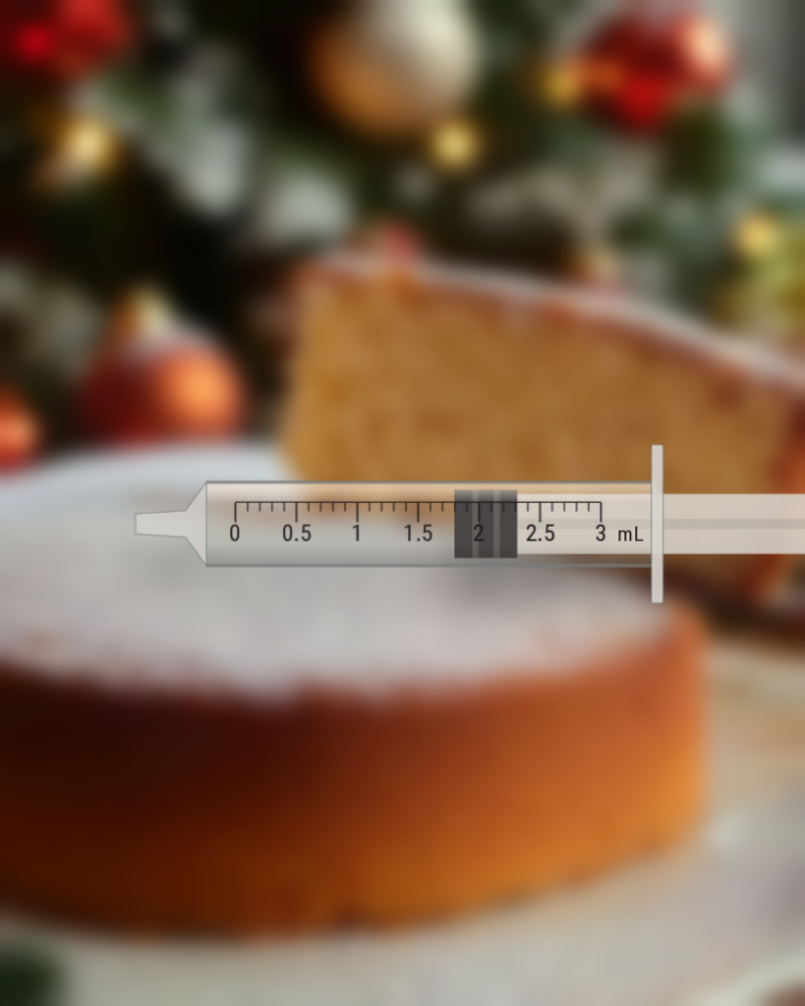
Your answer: 1.8 mL
